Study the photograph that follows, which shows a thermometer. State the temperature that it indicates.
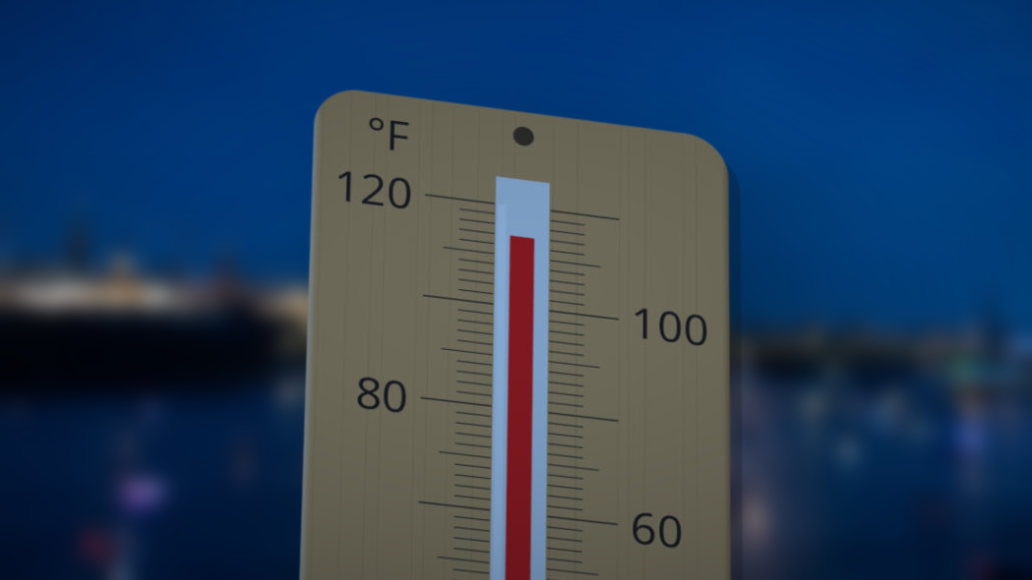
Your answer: 114 °F
